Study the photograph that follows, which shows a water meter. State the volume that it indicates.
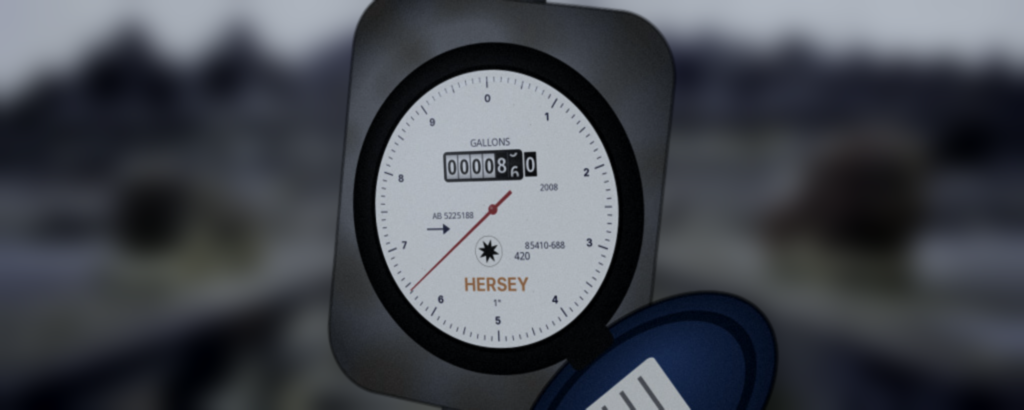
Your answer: 856.4 gal
